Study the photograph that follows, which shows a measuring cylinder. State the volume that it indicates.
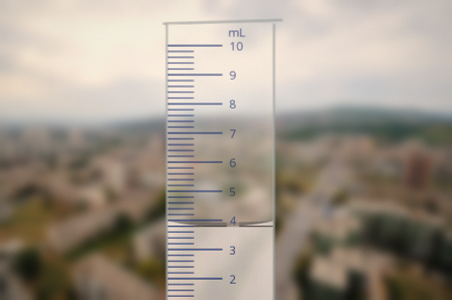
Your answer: 3.8 mL
